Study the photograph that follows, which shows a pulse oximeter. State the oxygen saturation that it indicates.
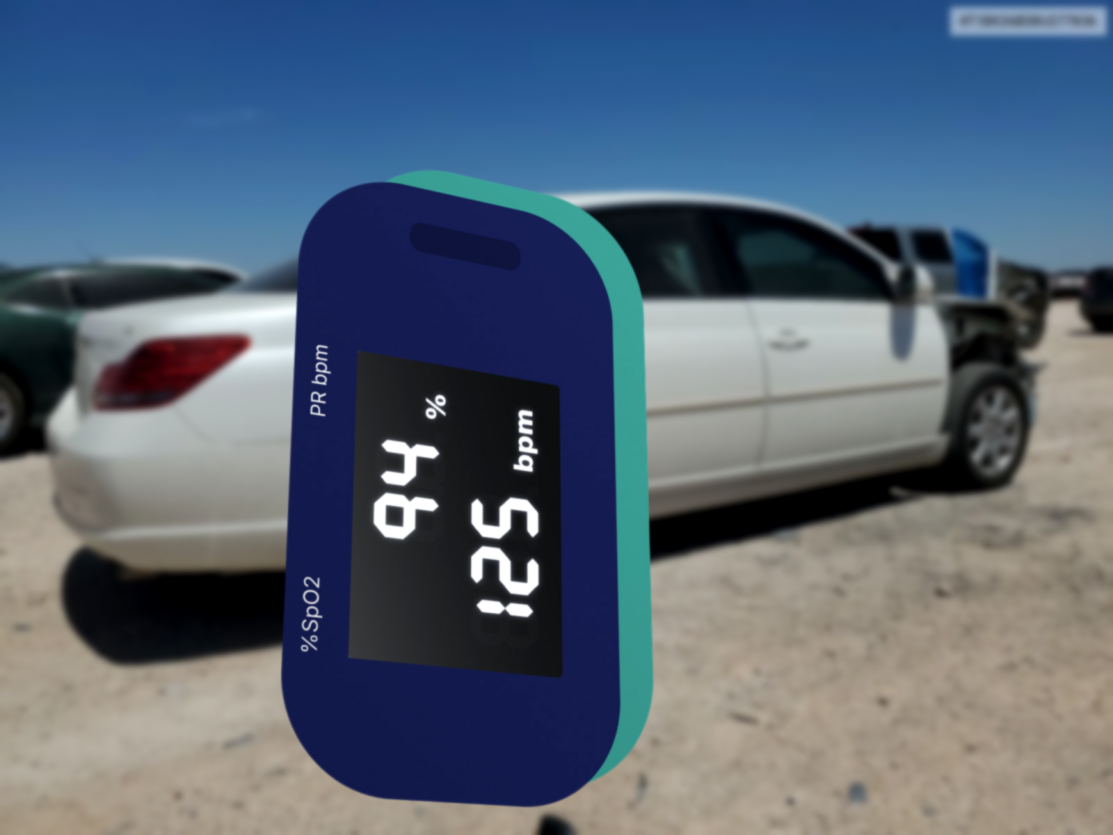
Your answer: 94 %
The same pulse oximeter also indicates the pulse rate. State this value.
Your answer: 125 bpm
